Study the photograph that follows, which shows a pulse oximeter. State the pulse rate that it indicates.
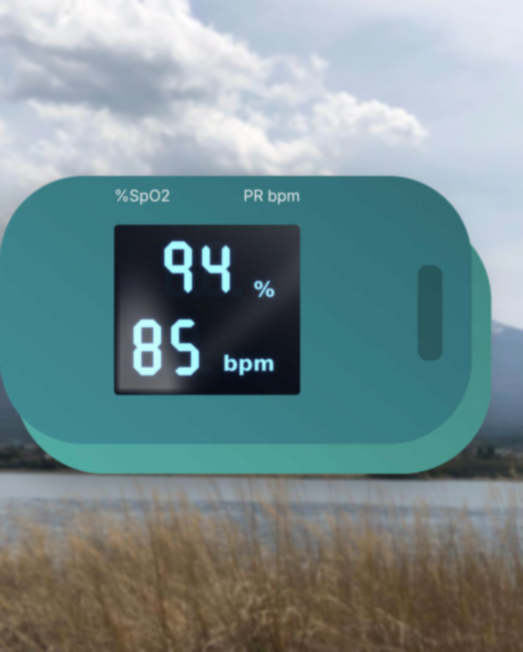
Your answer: 85 bpm
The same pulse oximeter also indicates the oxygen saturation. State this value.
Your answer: 94 %
